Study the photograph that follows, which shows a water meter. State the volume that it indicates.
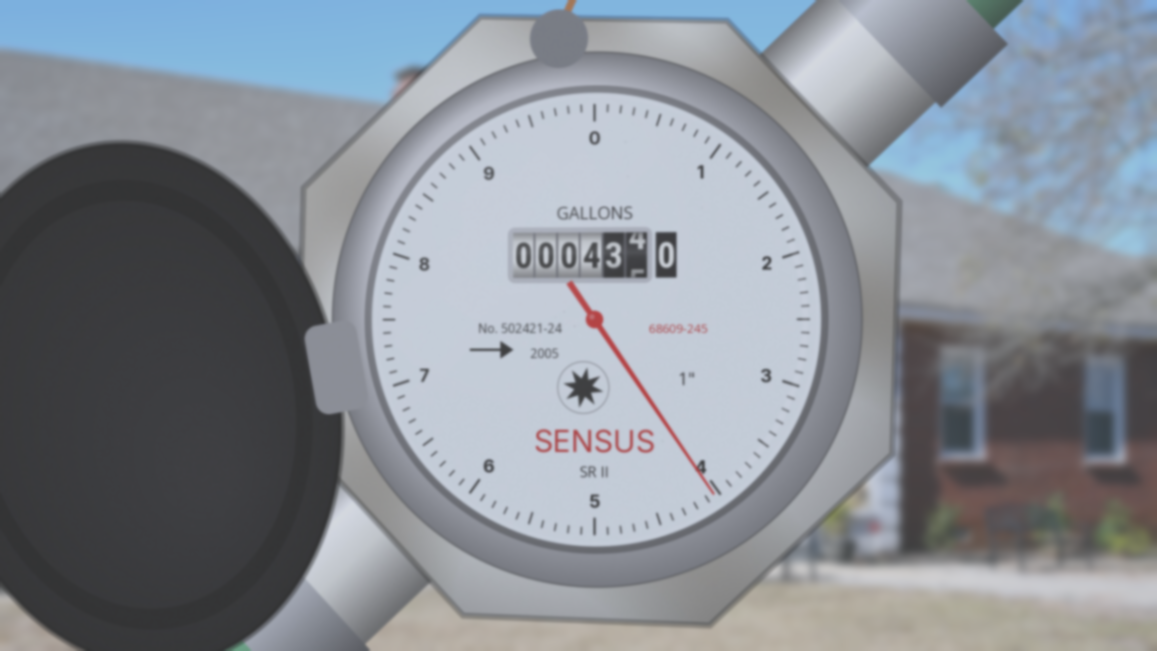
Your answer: 4344.0 gal
